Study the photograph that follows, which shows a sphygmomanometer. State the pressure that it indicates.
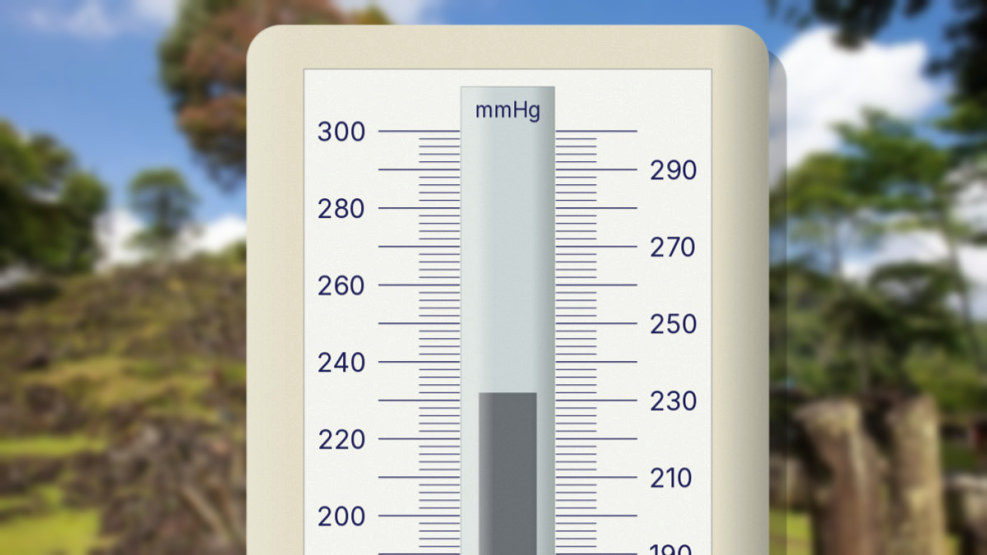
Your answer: 232 mmHg
